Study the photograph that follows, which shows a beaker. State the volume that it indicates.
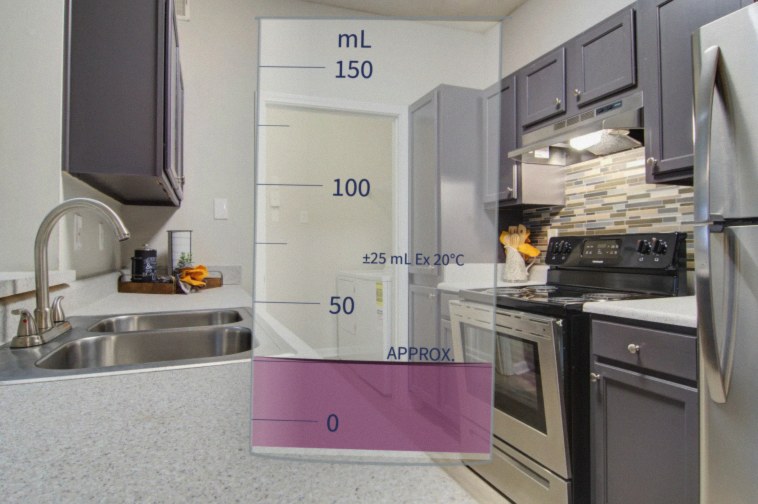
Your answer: 25 mL
